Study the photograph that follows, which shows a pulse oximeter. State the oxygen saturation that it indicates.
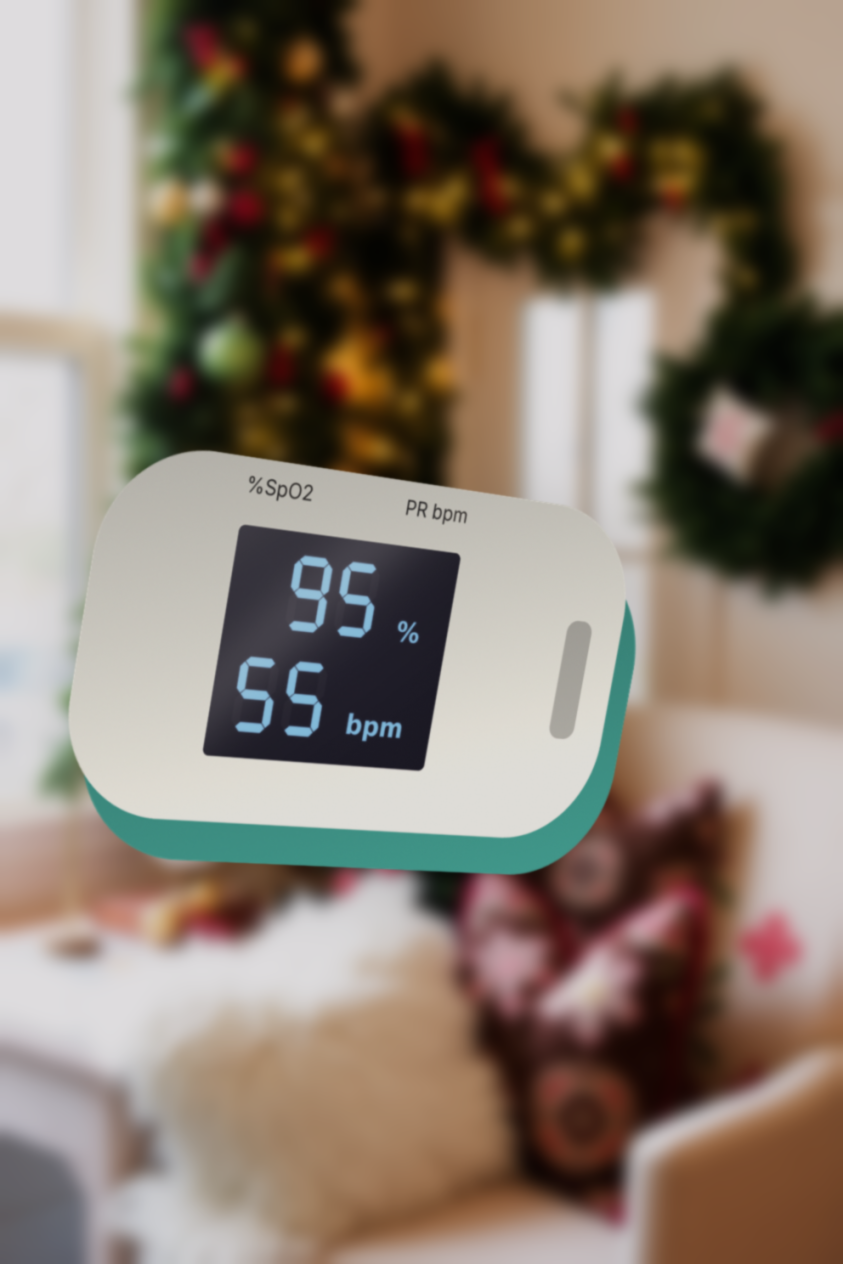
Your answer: 95 %
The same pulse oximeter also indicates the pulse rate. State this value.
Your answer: 55 bpm
